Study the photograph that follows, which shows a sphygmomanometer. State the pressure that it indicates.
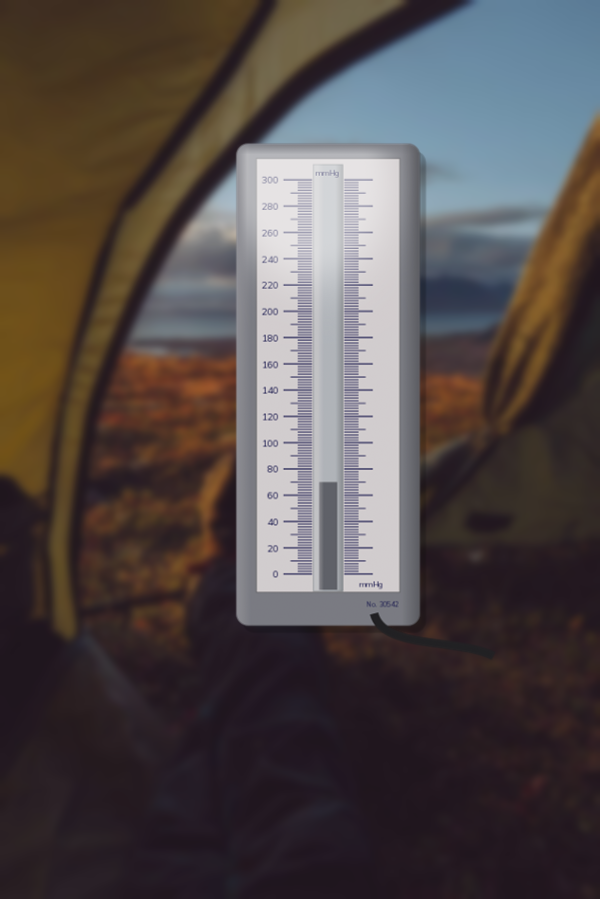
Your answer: 70 mmHg
